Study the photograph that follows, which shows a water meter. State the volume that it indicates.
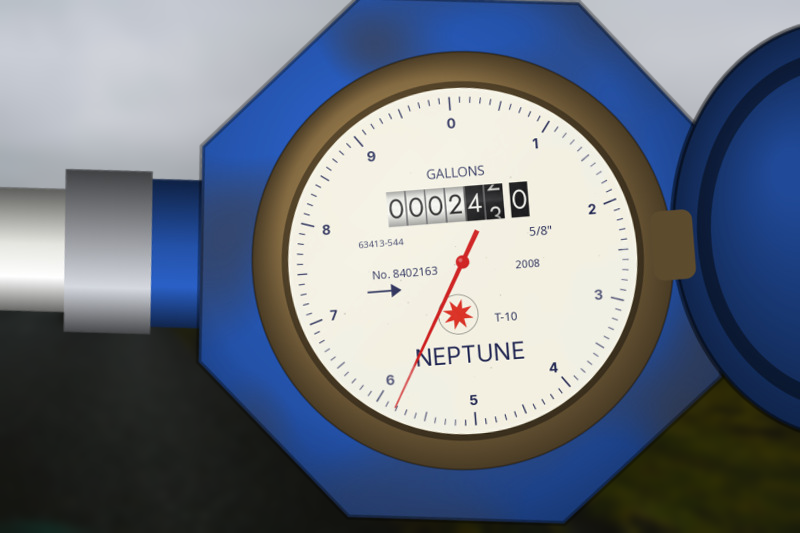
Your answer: 2425.8 gal
